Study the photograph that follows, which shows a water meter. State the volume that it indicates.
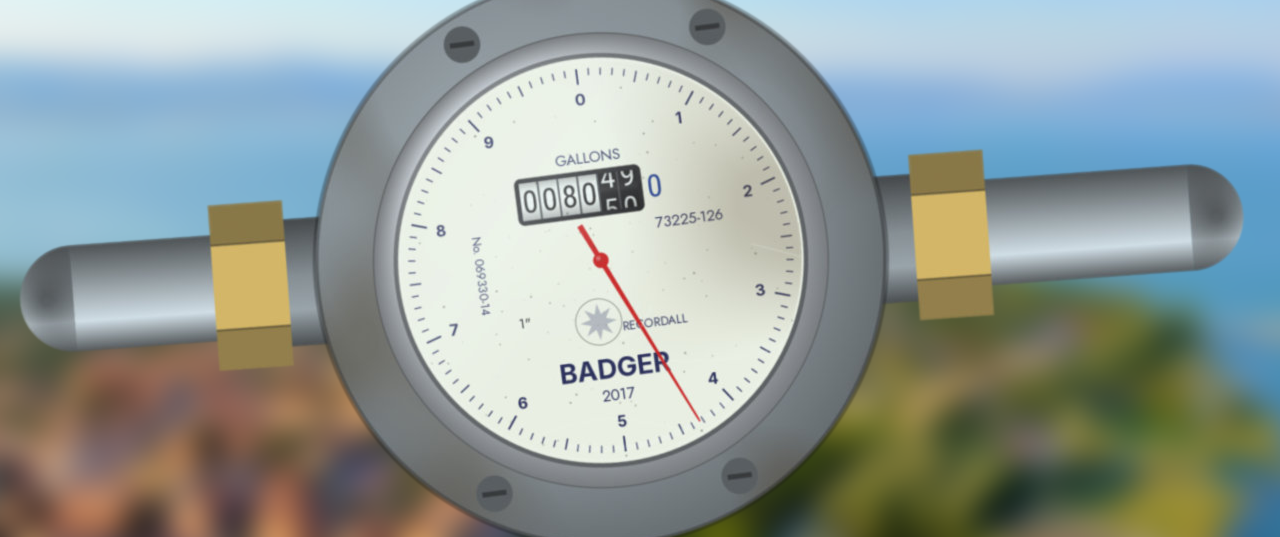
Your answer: 80494.3 gal
